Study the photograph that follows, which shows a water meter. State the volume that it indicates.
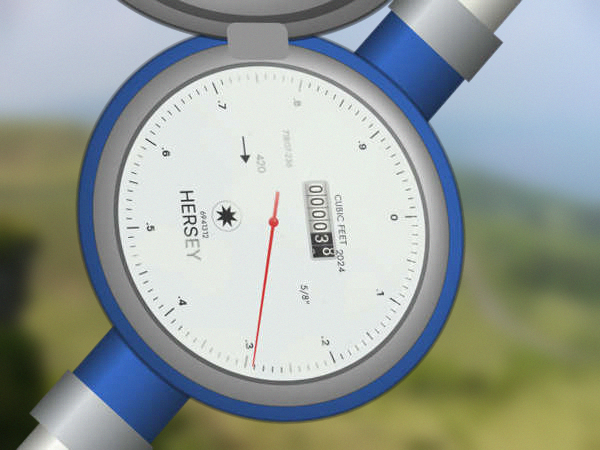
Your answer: 38.29 ft³
